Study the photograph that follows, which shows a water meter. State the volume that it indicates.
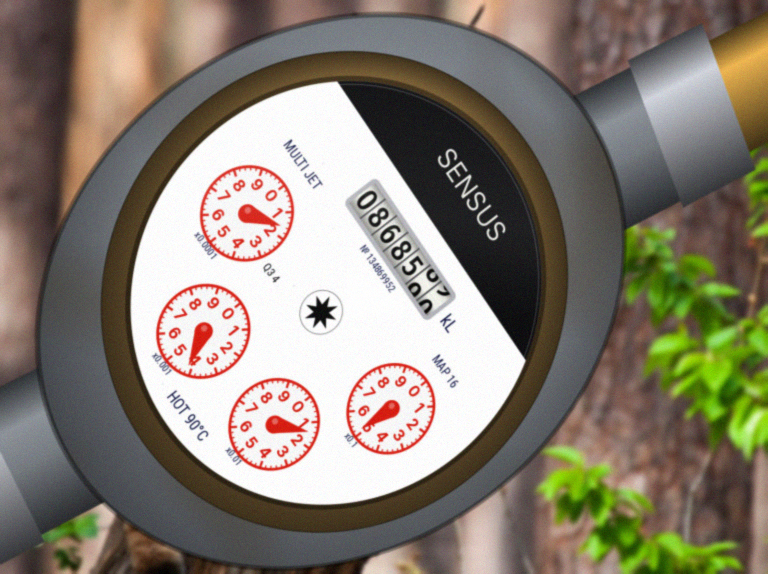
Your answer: 868589.5141 kL
